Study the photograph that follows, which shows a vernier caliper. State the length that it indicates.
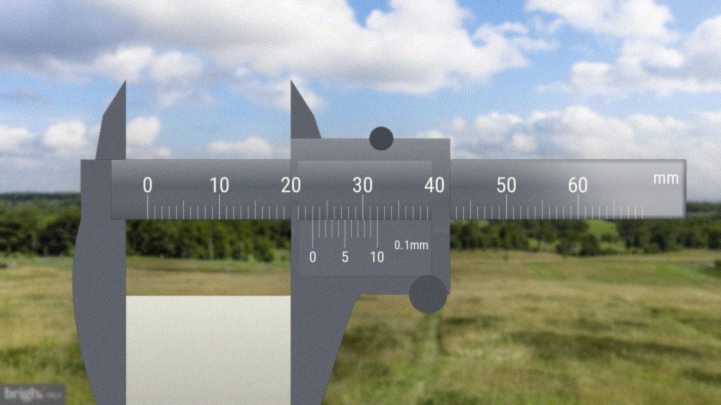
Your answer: 23.0 mm
